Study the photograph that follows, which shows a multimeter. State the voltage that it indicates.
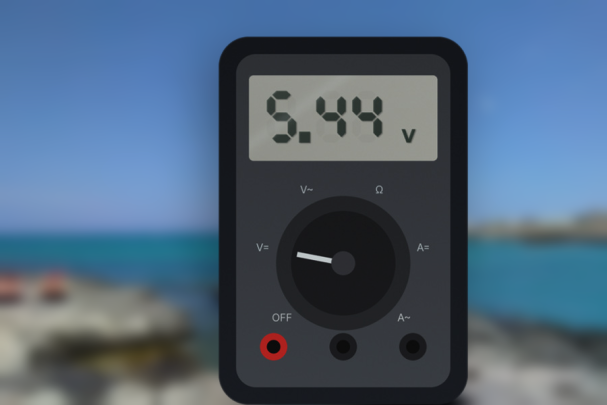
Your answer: 5.44 V
